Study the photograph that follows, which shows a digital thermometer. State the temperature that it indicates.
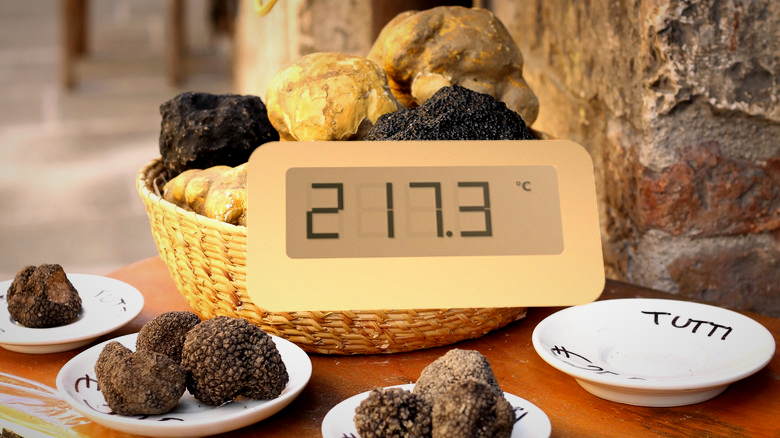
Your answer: 217.3 °C
